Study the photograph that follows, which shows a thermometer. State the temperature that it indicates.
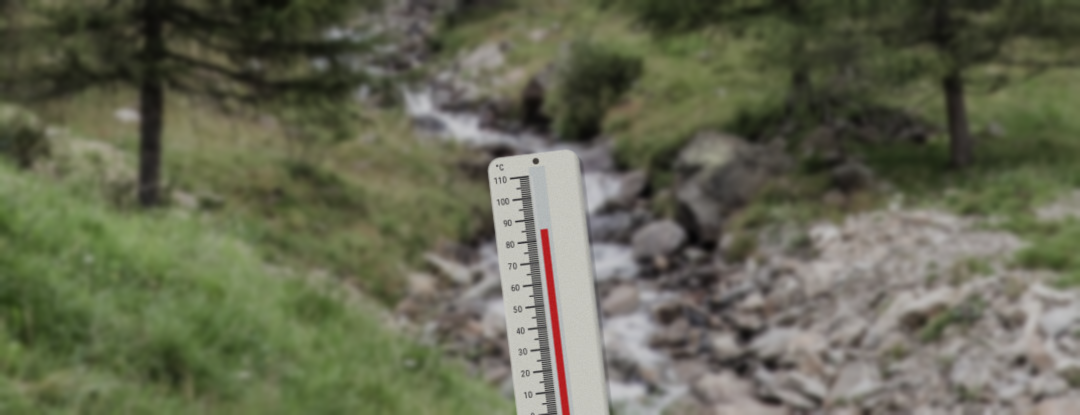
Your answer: 85 °C
